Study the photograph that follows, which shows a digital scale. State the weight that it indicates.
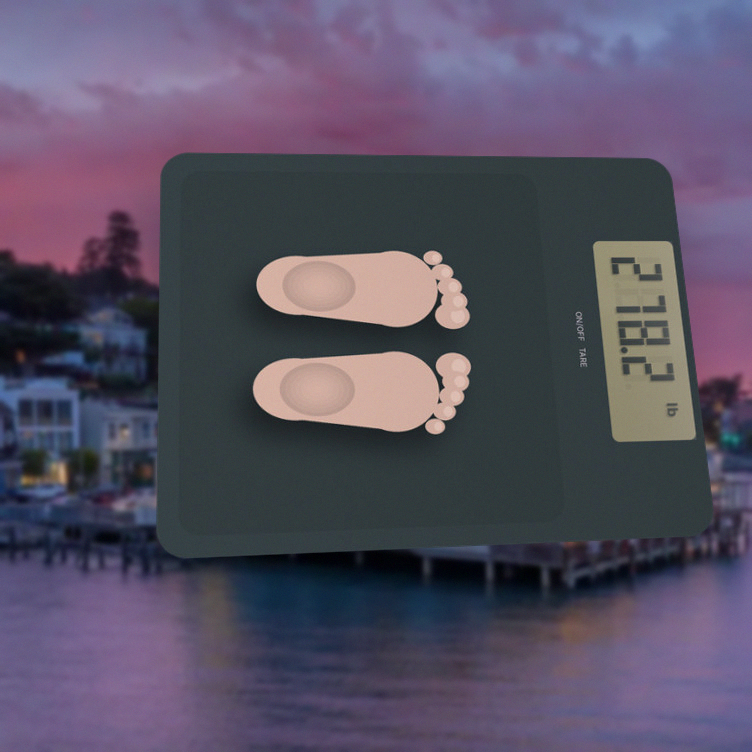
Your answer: 278.2 lb
